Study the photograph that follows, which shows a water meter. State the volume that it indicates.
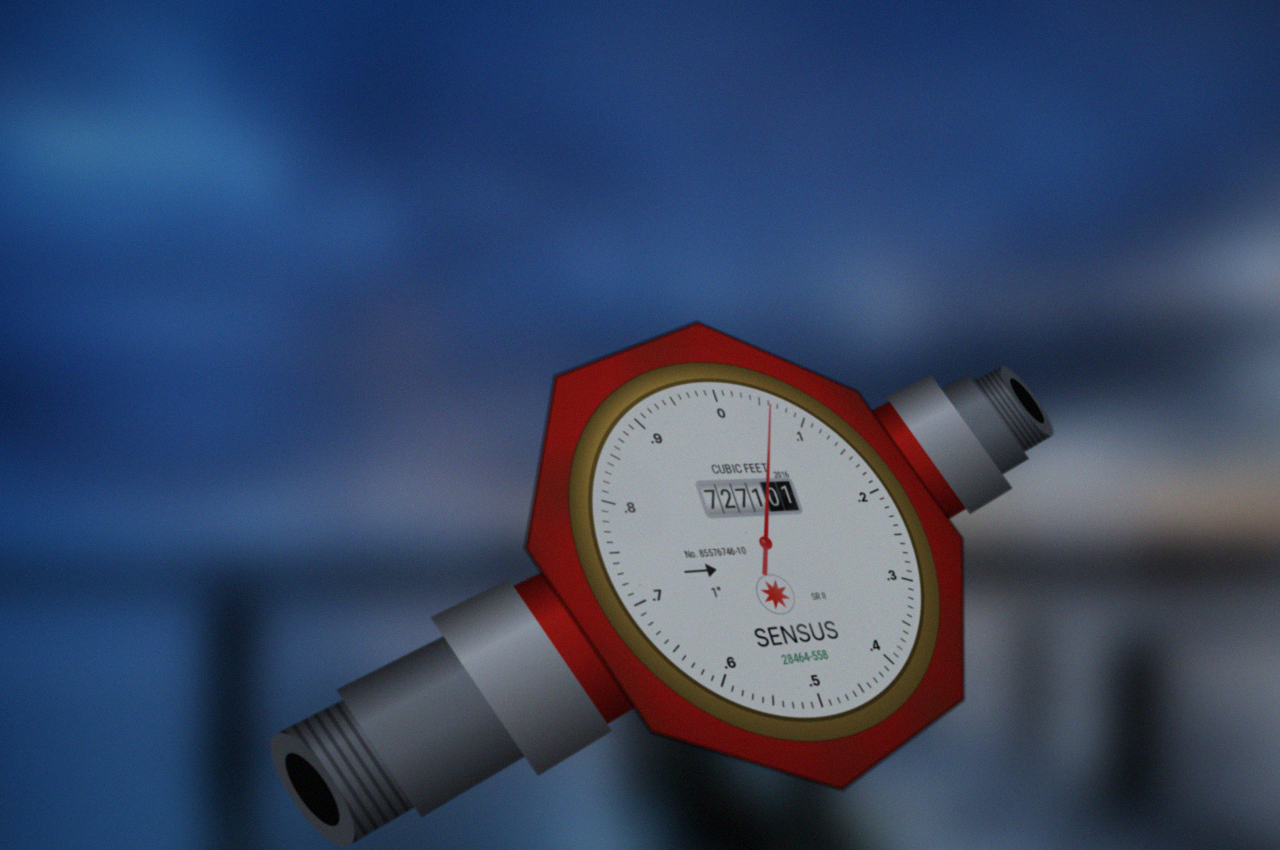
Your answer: 727101.06 ft³
